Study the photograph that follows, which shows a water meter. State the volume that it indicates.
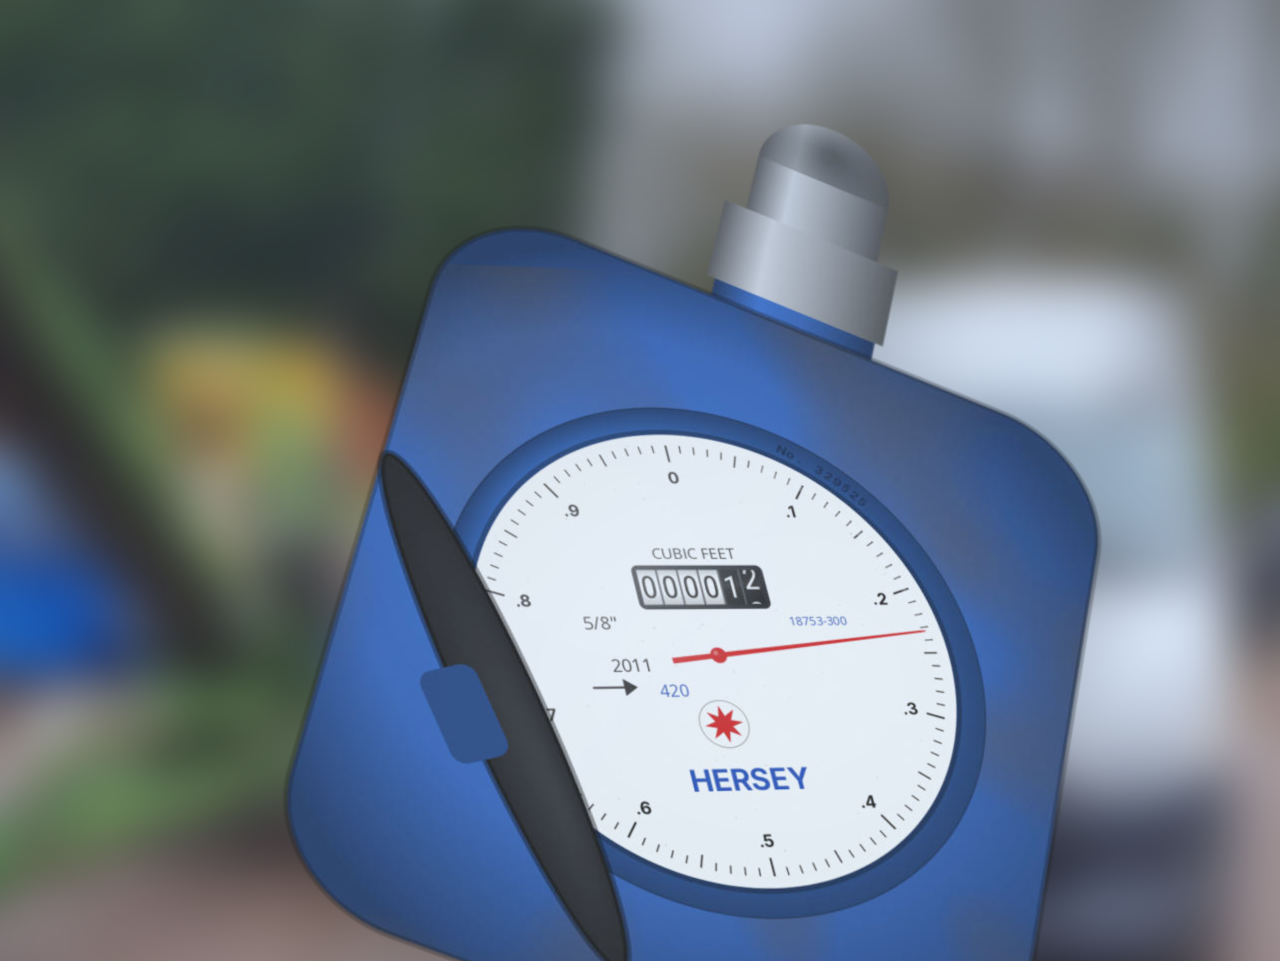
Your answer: 12.23 ft³
